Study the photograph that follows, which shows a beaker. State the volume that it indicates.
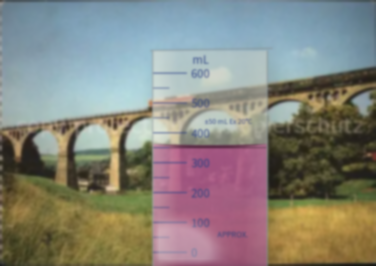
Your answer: 350 mL
